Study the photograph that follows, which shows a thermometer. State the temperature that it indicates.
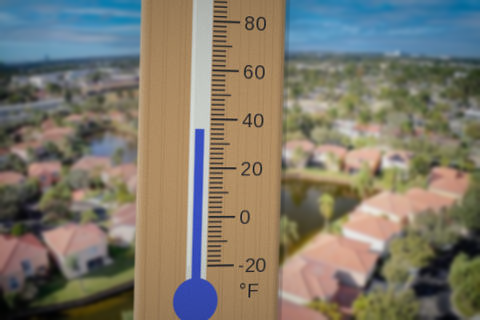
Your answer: 36 °F
